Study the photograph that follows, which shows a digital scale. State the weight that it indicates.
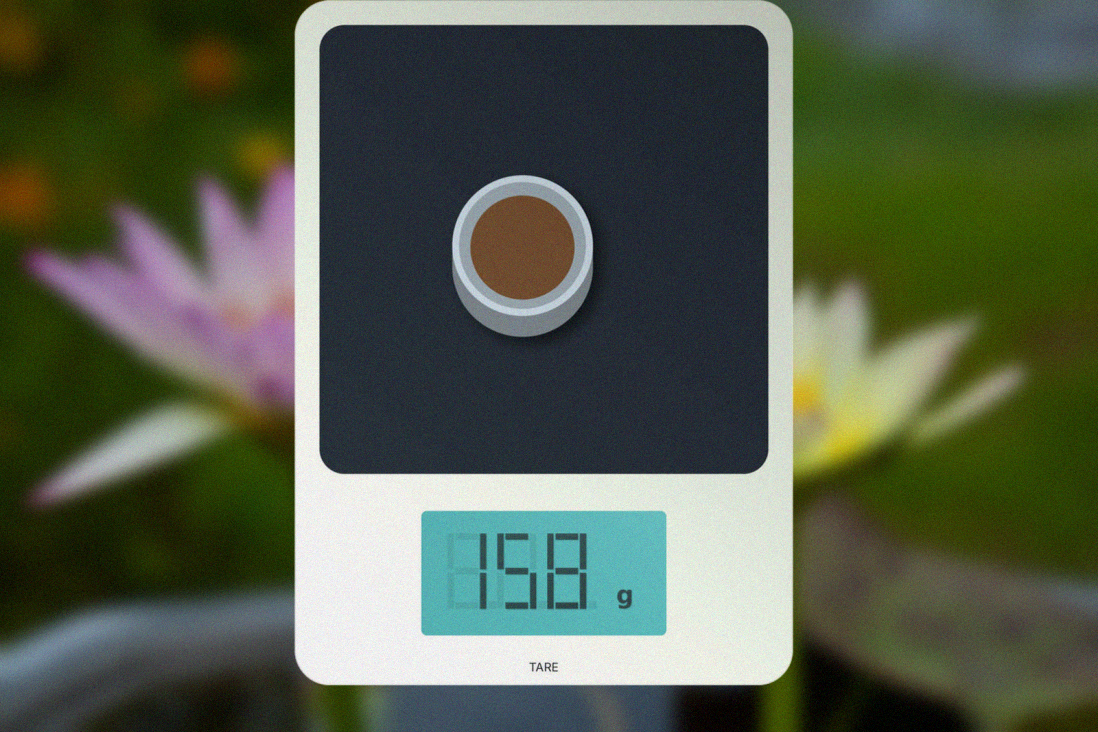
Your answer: 158 g
